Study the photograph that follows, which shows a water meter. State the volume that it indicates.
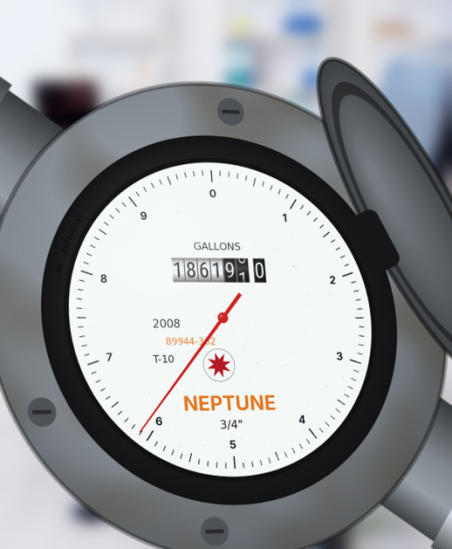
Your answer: 1861906.1 gal
